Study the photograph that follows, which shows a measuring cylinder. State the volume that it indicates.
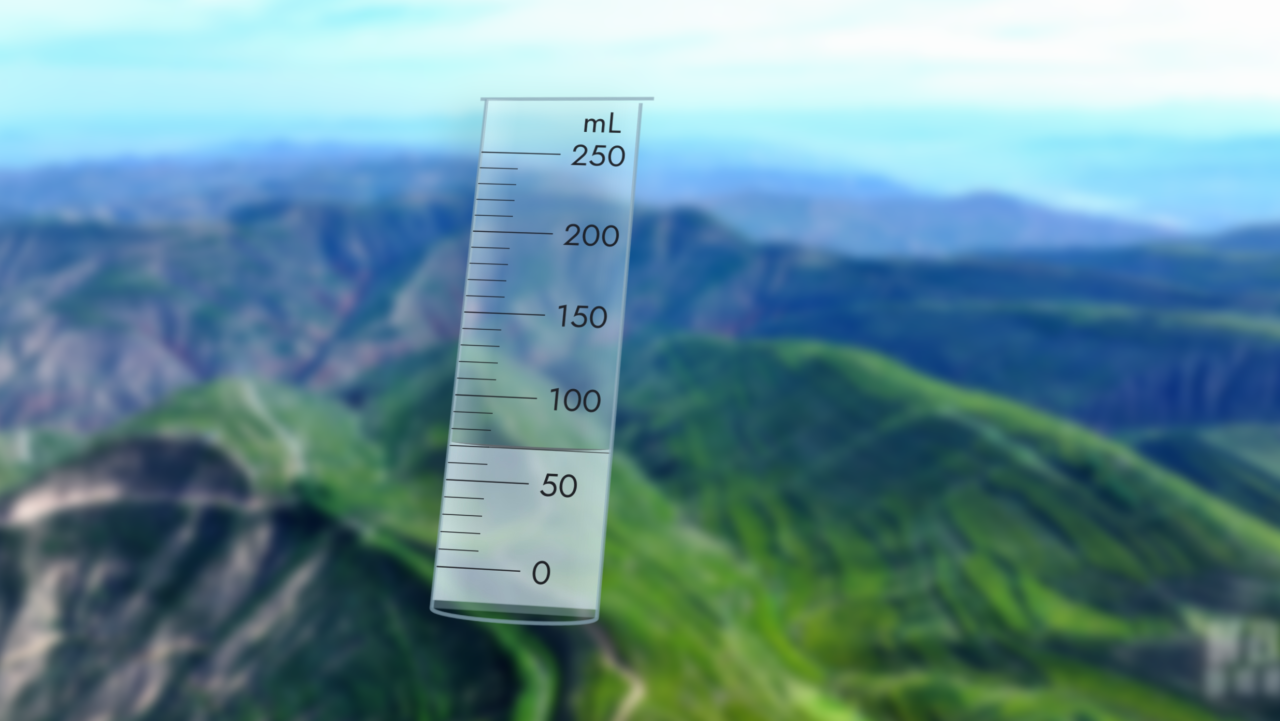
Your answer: 70 mL
